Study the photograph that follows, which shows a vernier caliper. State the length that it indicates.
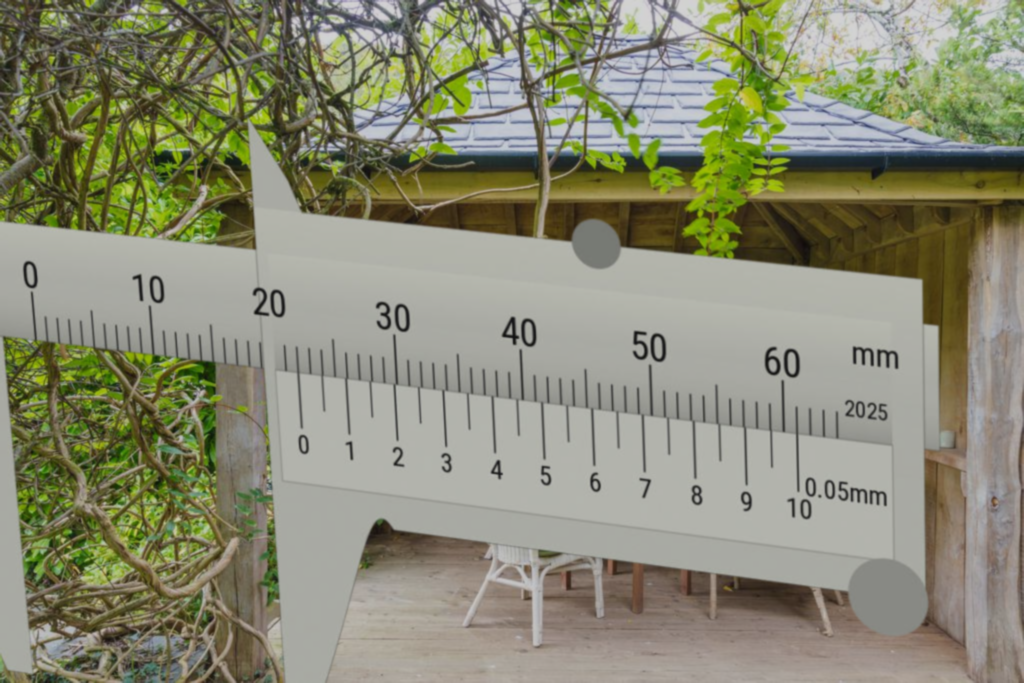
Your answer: 22.0 mm
